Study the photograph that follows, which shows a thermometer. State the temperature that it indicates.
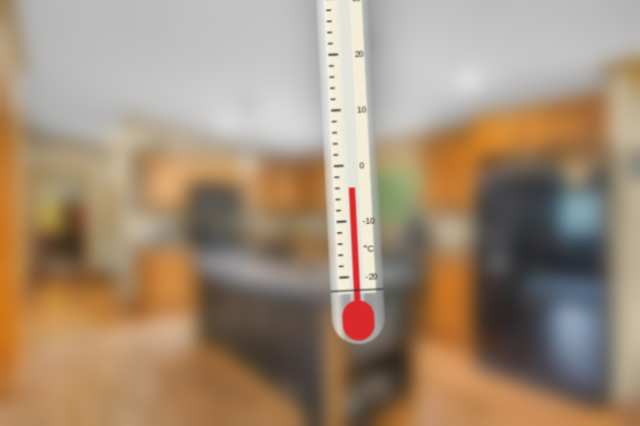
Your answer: -4 °C
